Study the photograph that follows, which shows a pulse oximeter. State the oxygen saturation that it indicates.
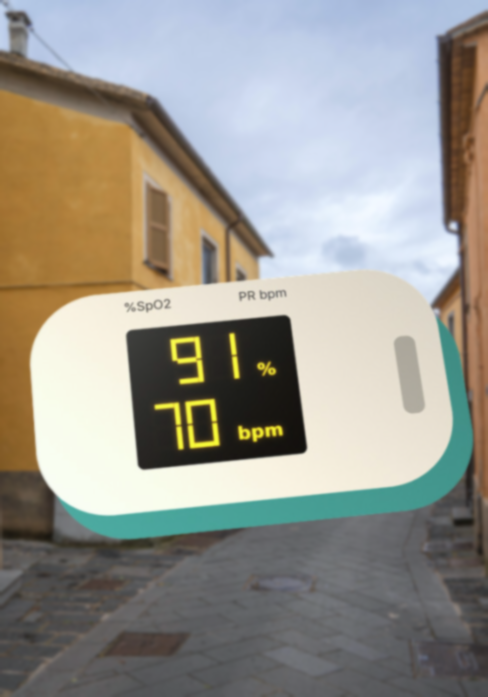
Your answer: 91 %
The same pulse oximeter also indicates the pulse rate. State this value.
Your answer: 70 bpm
